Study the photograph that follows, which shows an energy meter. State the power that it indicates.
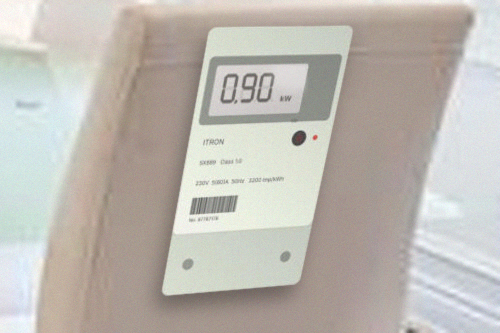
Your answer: 0.90 kW
